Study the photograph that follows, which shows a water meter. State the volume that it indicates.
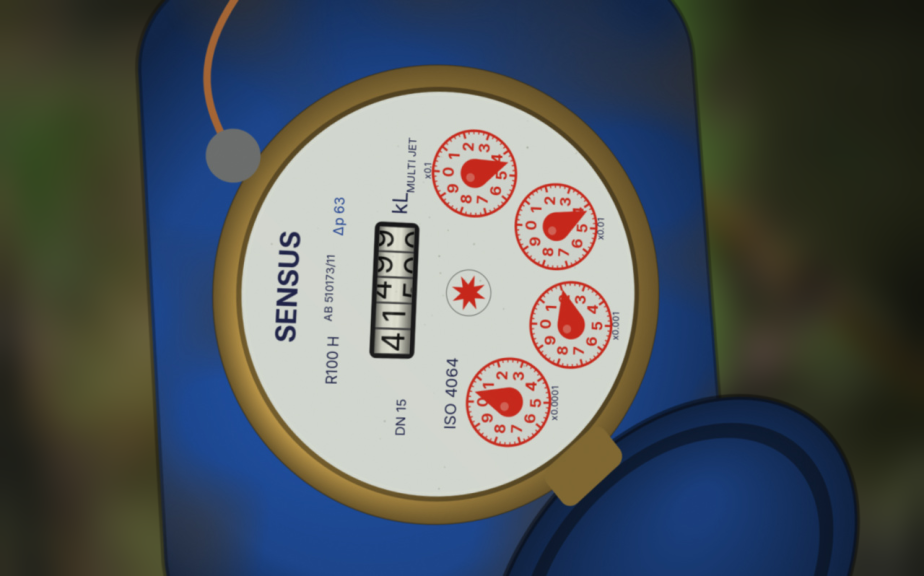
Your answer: 41499.4420 kL
